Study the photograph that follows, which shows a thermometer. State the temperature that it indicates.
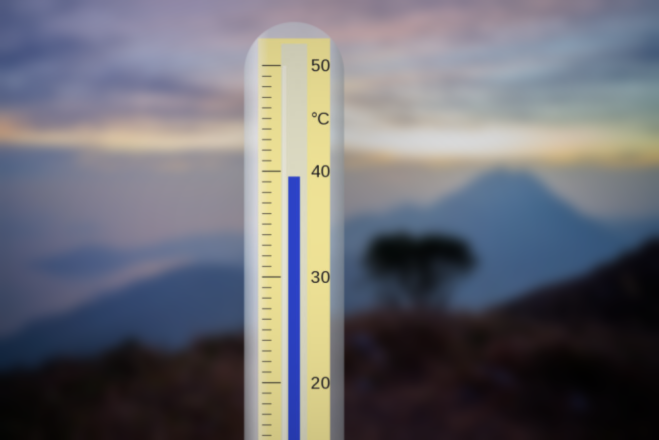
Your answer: 39.5 °C
